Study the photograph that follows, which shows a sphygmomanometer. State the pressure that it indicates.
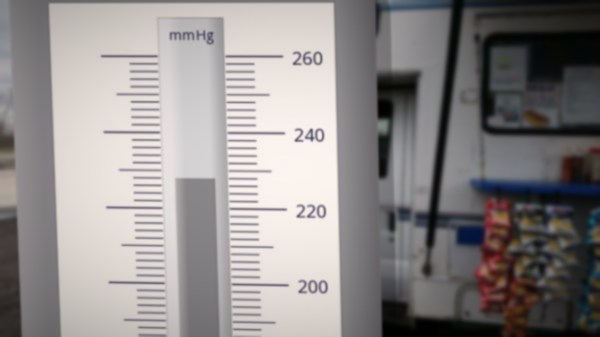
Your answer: 228 mmHg
